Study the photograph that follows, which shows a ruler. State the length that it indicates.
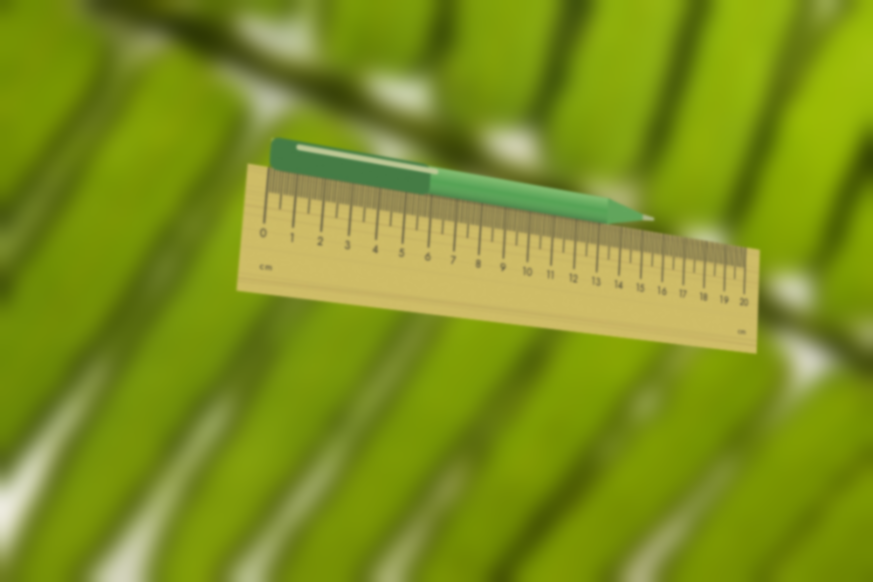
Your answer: 15.5 cm
